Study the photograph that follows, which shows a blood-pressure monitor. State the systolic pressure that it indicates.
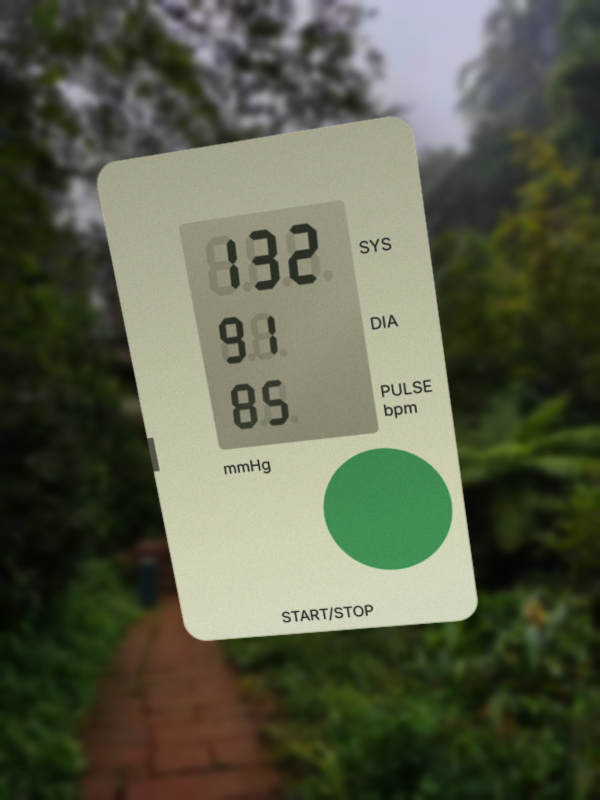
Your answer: 132 mmHg
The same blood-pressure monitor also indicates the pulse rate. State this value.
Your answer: 85 bpm
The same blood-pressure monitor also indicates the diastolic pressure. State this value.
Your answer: 91 mmHg
